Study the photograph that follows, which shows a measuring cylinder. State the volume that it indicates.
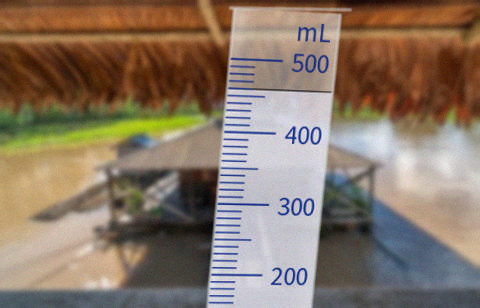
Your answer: 460 mL
